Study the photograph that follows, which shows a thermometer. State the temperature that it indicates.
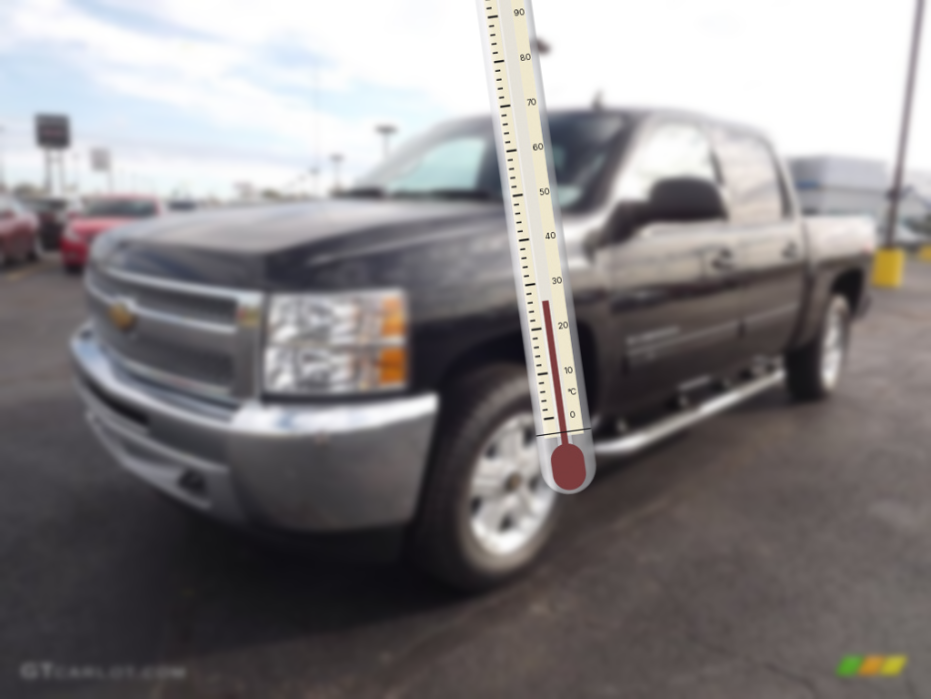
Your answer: 26 °C
